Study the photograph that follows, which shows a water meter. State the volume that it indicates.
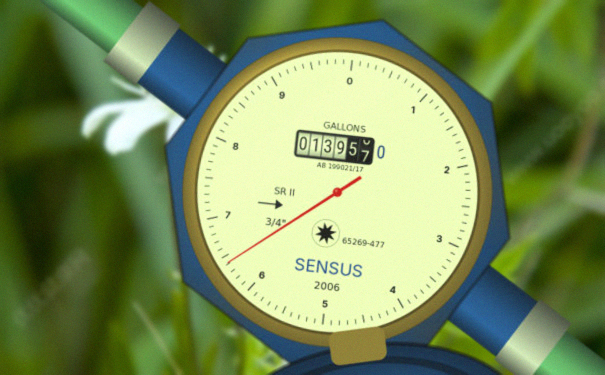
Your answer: 139566.4 gal
